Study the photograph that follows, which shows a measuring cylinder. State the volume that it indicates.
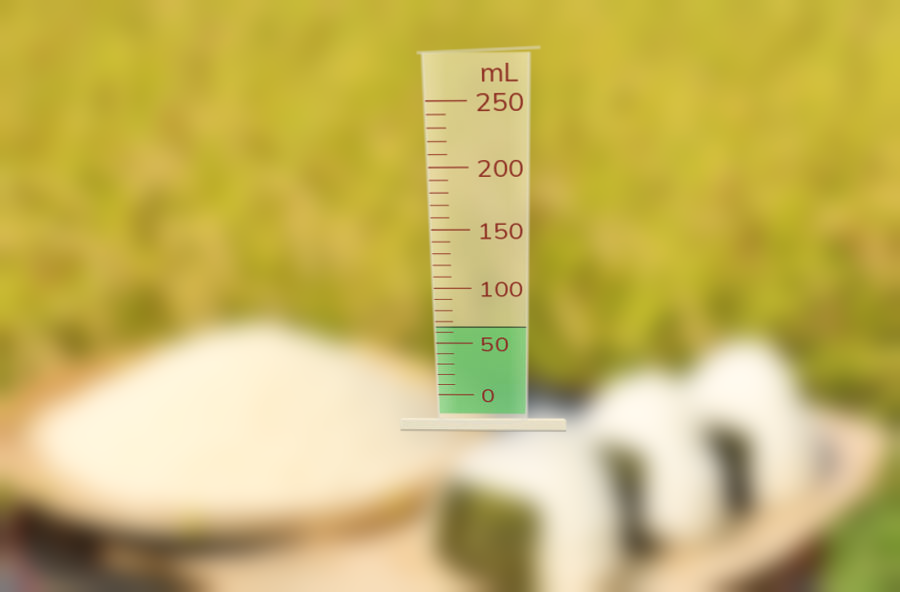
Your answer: 65 mL
